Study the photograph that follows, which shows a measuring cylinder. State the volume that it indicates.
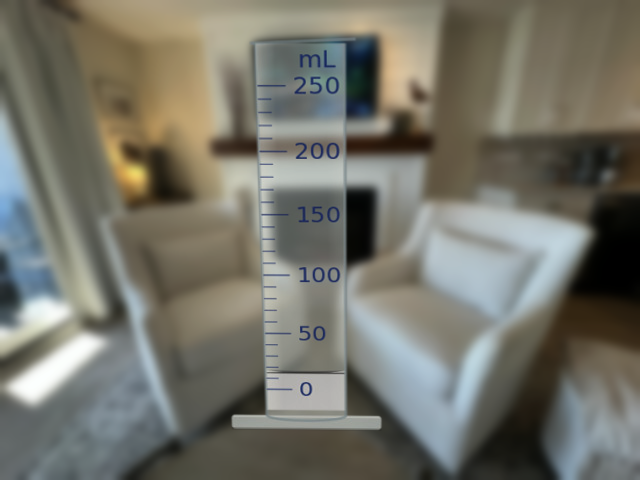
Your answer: 15 mL
